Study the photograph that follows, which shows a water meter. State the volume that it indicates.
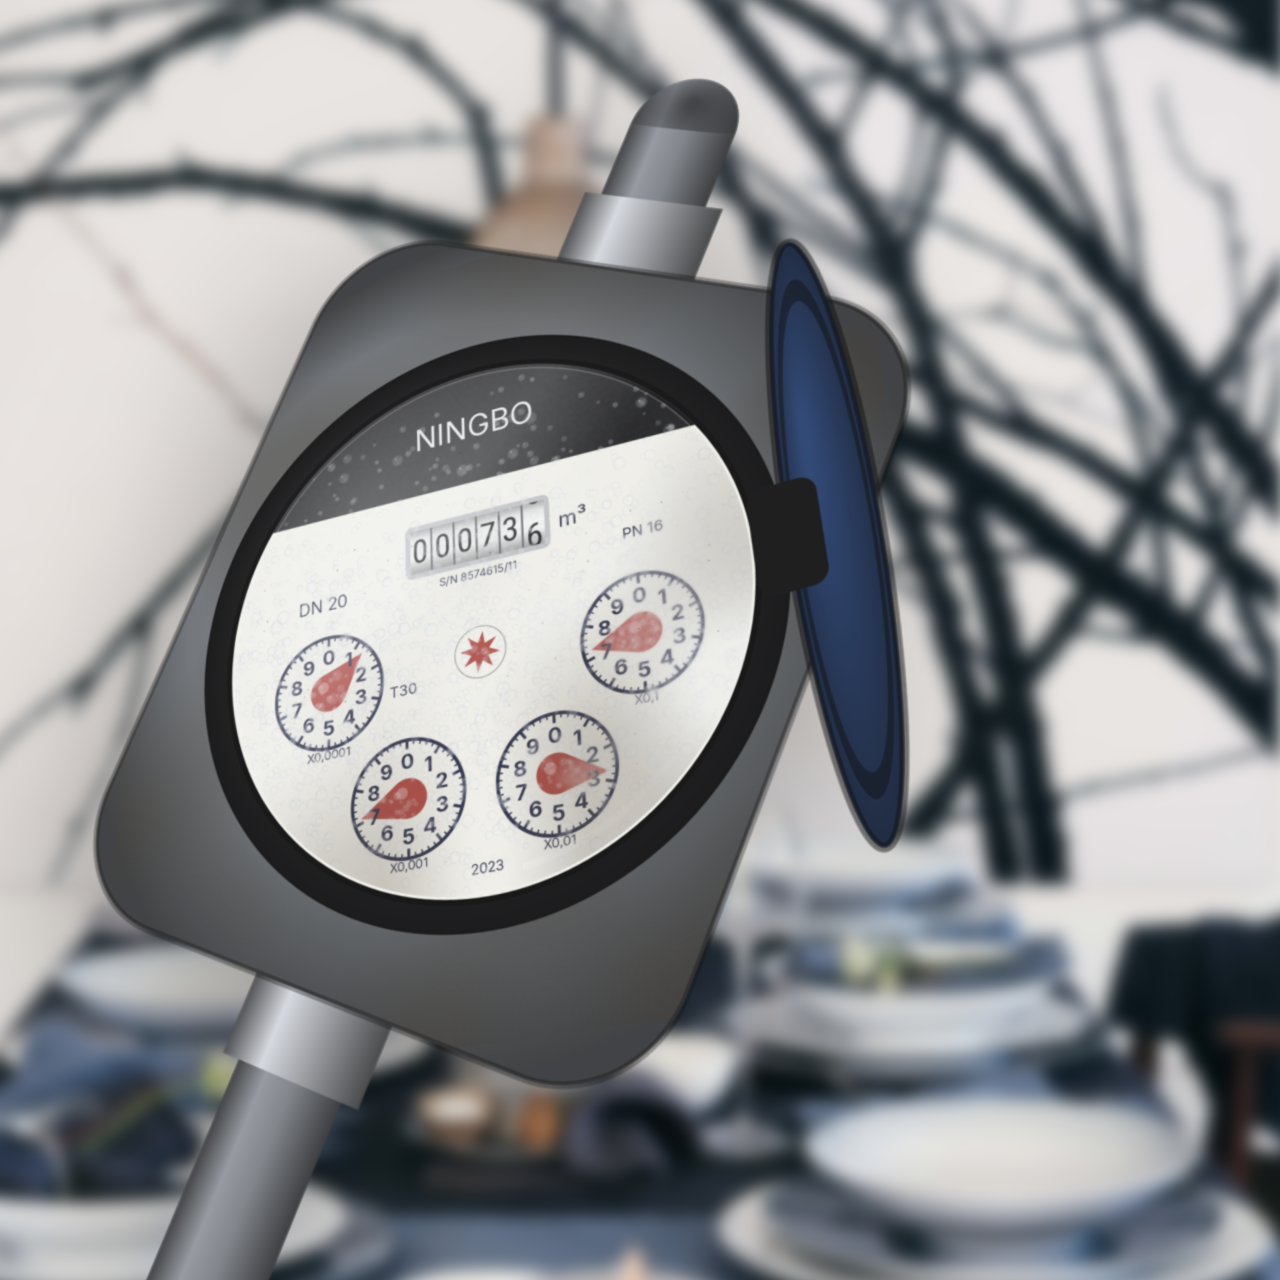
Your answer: 735.7271 m³
